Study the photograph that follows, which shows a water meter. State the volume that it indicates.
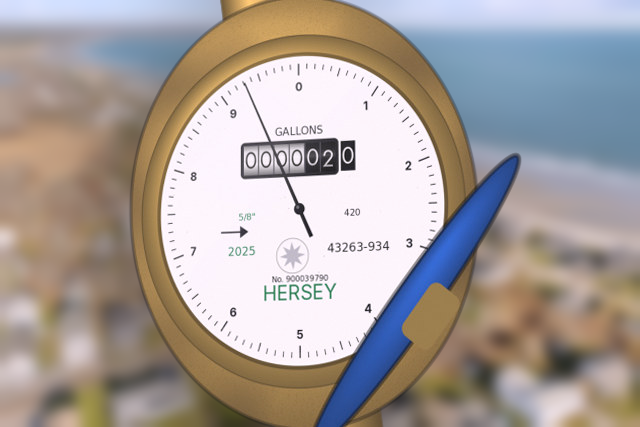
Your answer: 19.3 gal
